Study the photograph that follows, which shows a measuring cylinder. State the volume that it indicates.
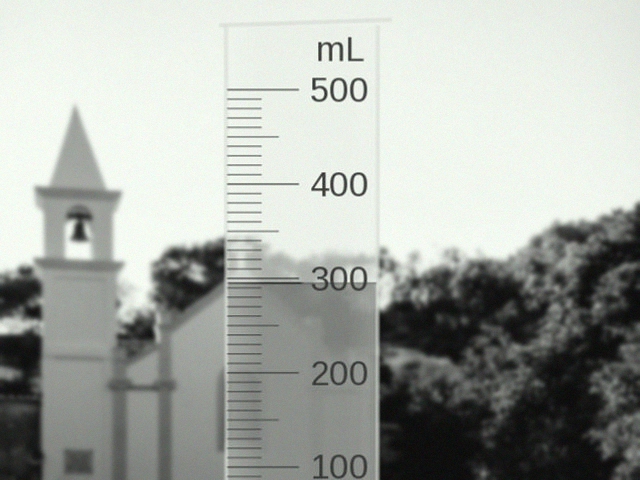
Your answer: 295 mL
